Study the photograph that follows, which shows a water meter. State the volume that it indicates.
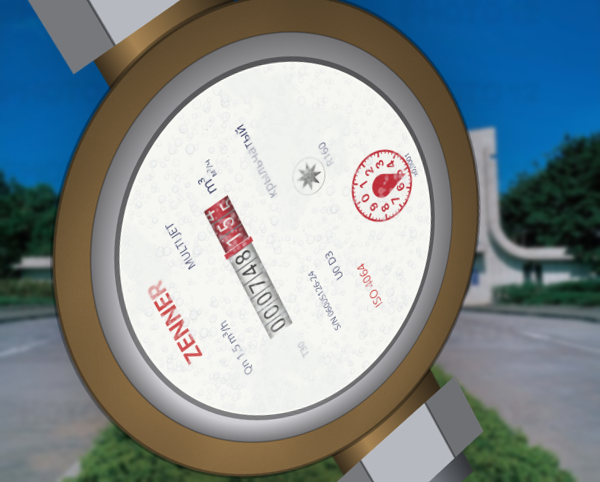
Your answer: 748.1545 m³
